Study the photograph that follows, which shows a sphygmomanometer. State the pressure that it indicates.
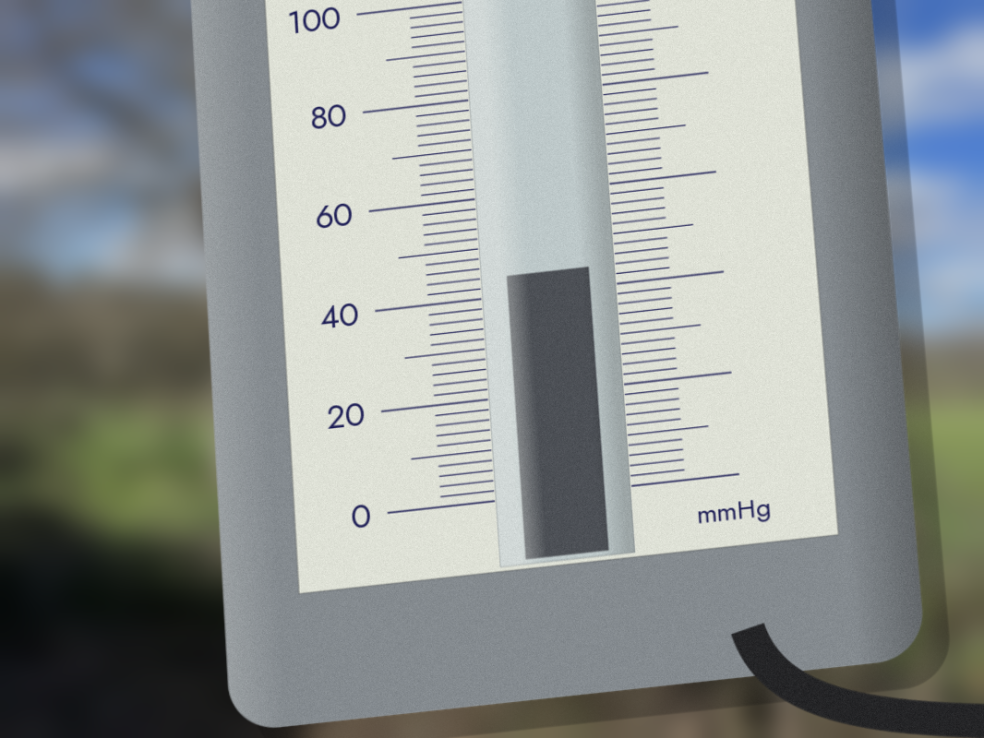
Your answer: 44 mmHg
